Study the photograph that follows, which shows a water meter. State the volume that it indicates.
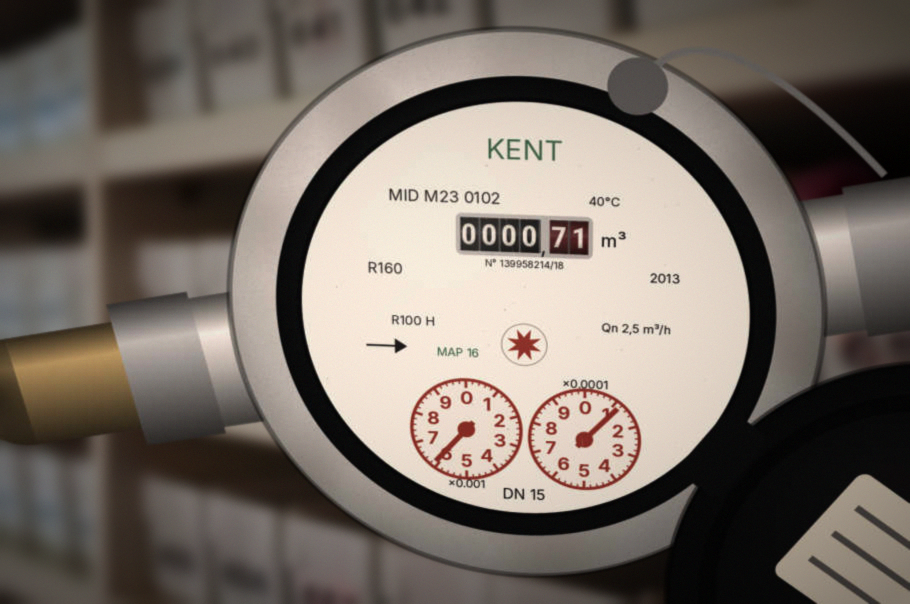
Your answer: 0.7161 m³
